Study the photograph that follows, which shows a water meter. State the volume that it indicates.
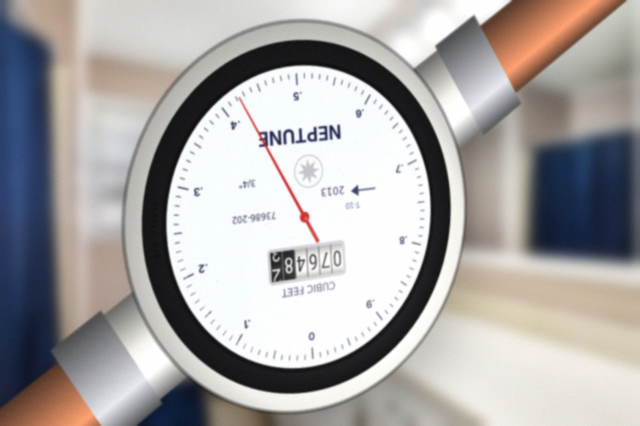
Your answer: 76482.42 ft³
